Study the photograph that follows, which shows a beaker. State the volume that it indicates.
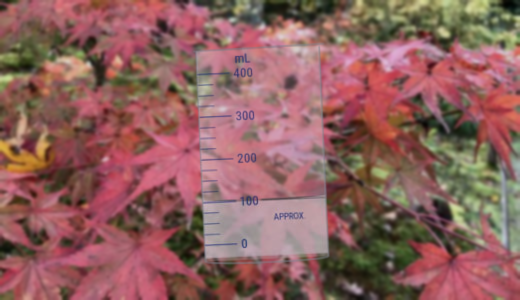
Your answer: 100 mL
